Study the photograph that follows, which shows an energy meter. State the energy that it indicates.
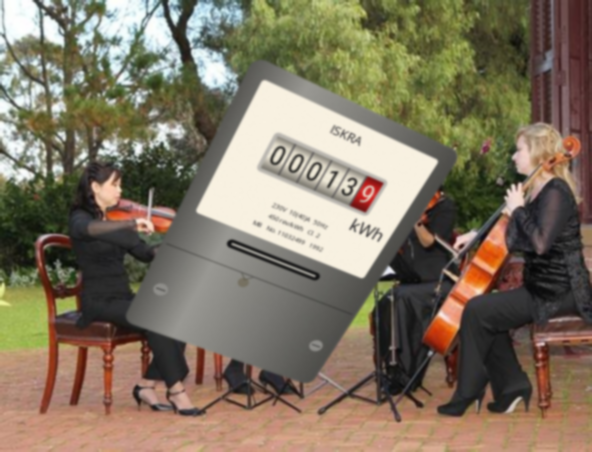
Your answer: 13.9 kWh
